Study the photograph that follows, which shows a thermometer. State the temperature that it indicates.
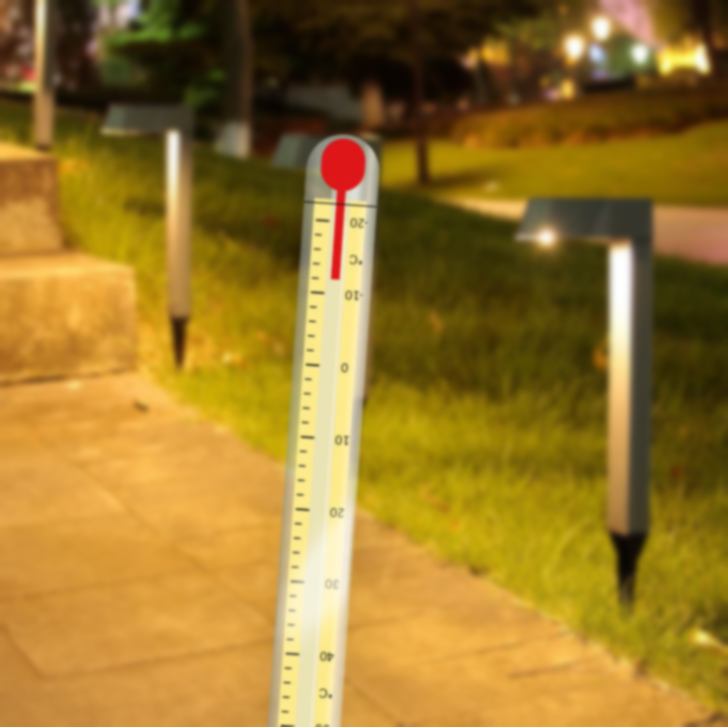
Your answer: -12 °C
